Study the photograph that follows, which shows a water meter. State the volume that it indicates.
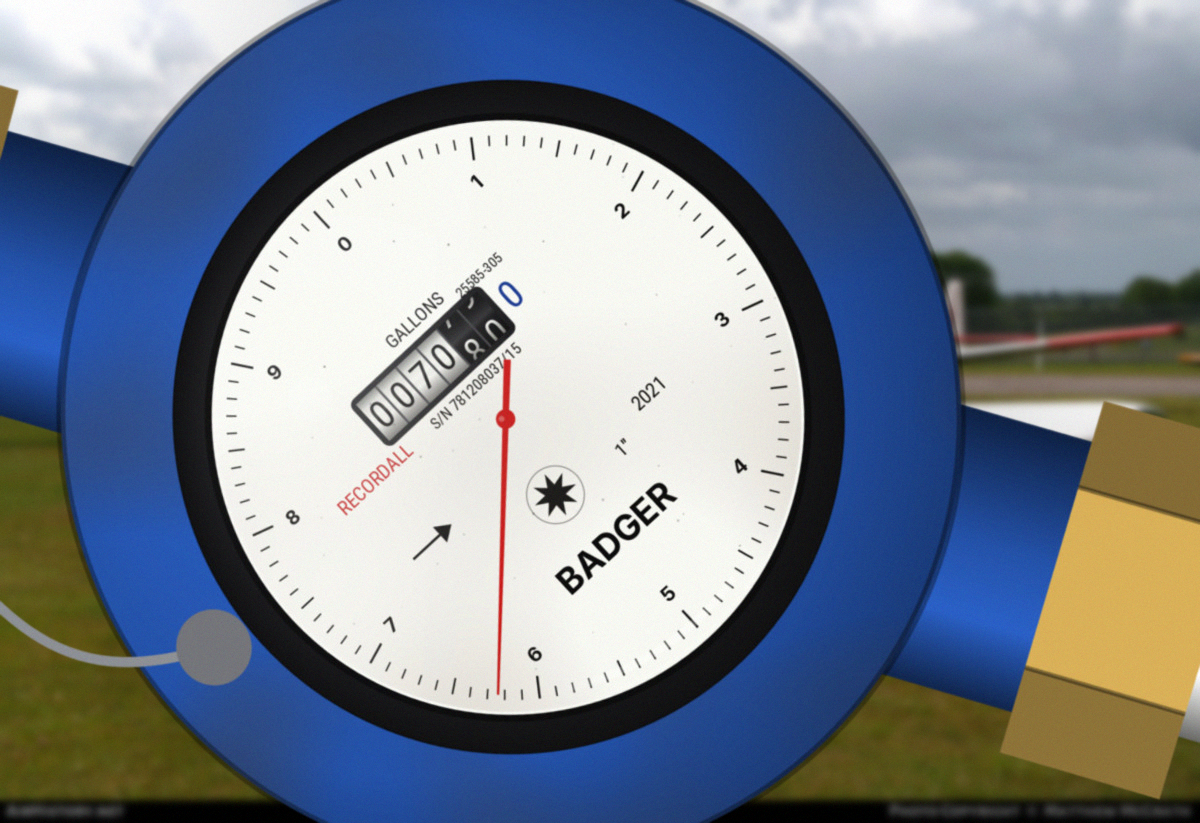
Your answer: 70796.2 gal
